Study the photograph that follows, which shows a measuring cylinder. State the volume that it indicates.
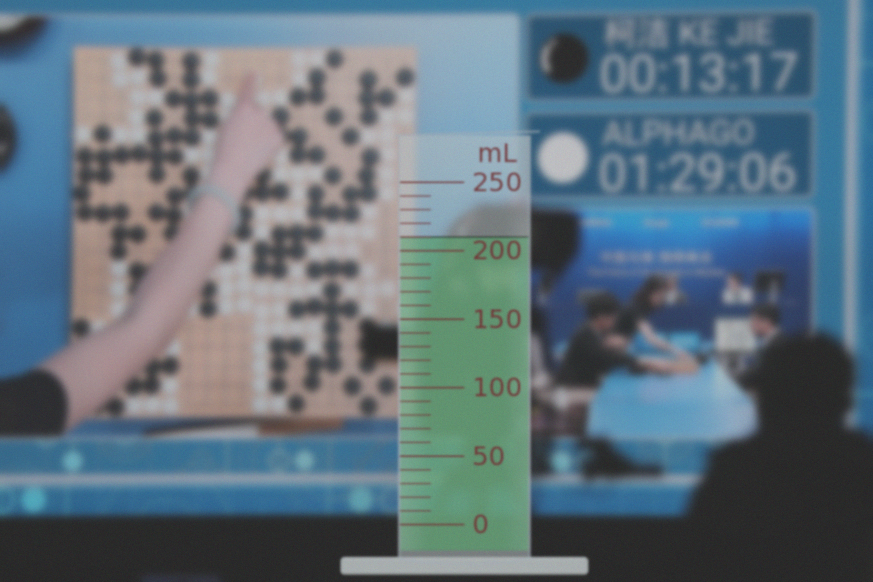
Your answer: 210 mL
